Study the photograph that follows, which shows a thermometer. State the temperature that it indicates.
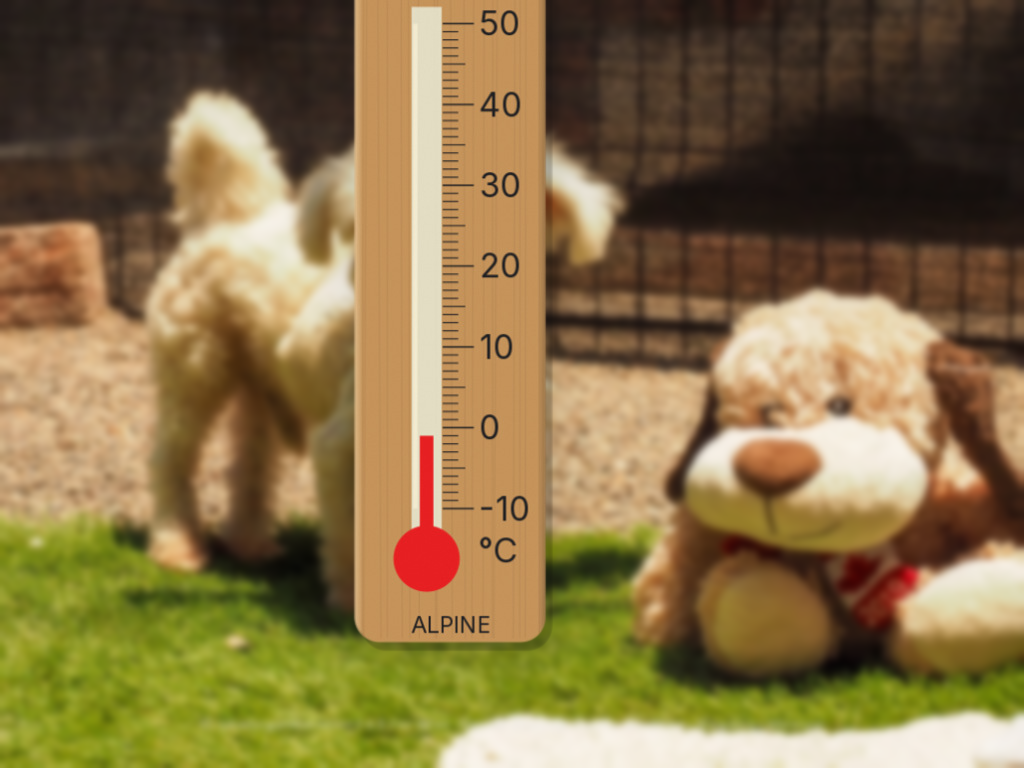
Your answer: -1 °C
